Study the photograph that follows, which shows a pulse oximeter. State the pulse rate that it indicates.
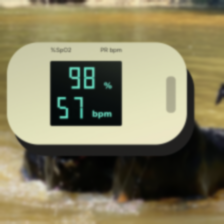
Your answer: 57 bpm
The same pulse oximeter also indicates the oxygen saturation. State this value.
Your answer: 98 %
